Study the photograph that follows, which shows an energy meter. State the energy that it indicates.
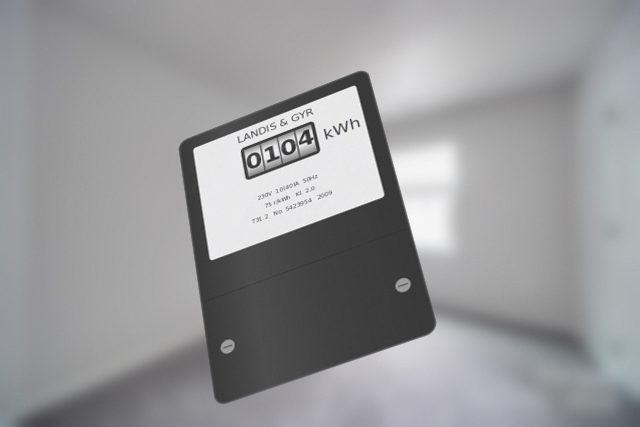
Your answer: 104 kWh
